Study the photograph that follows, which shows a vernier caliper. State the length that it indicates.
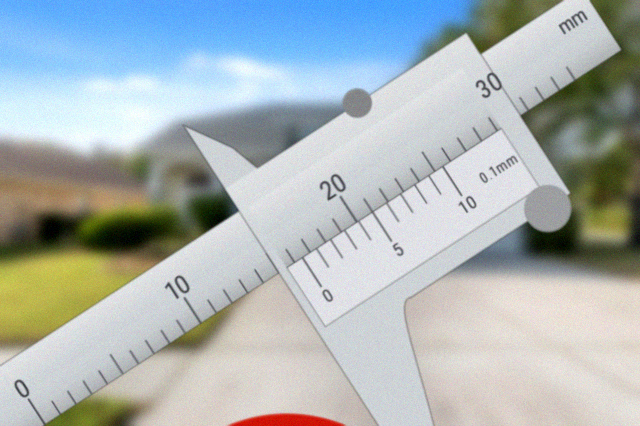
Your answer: 16.5 mm
